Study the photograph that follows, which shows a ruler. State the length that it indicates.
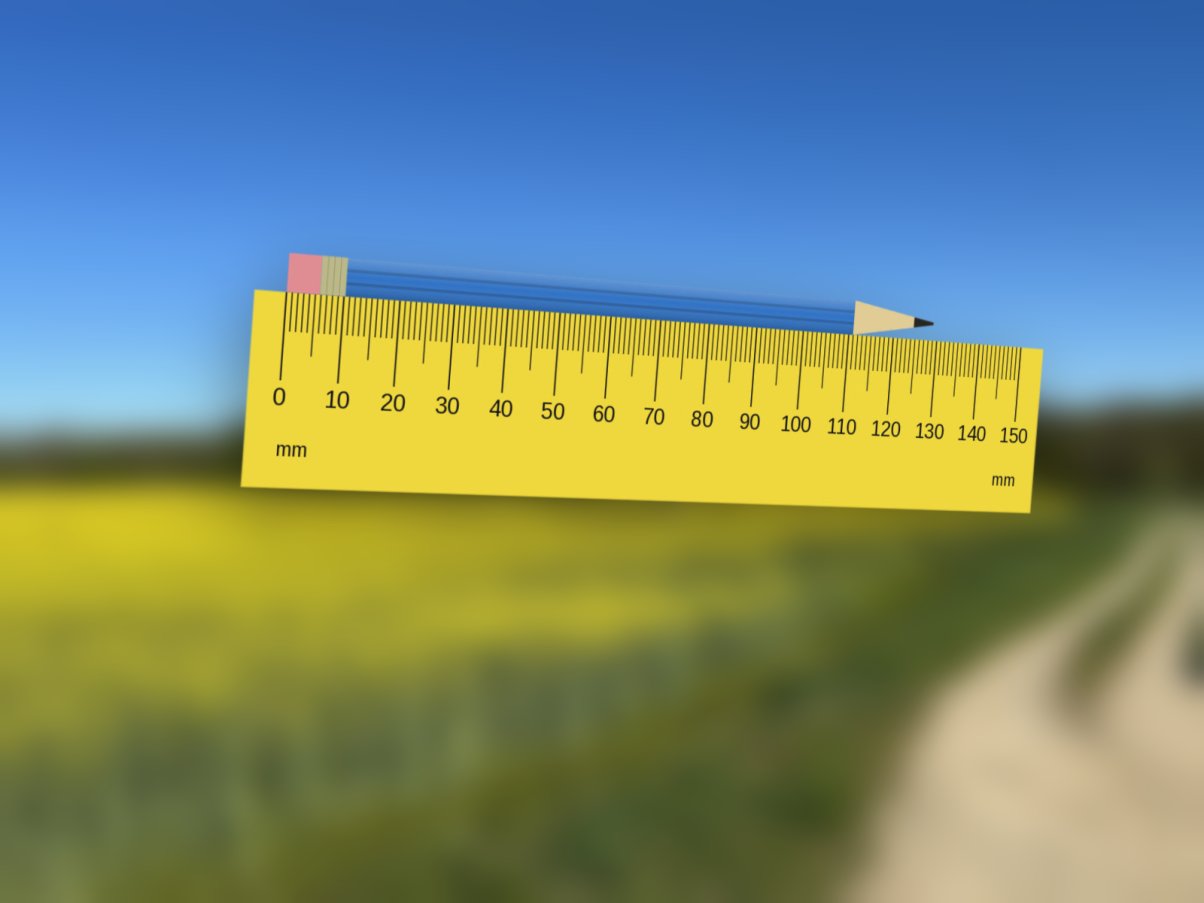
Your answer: 129 mm
